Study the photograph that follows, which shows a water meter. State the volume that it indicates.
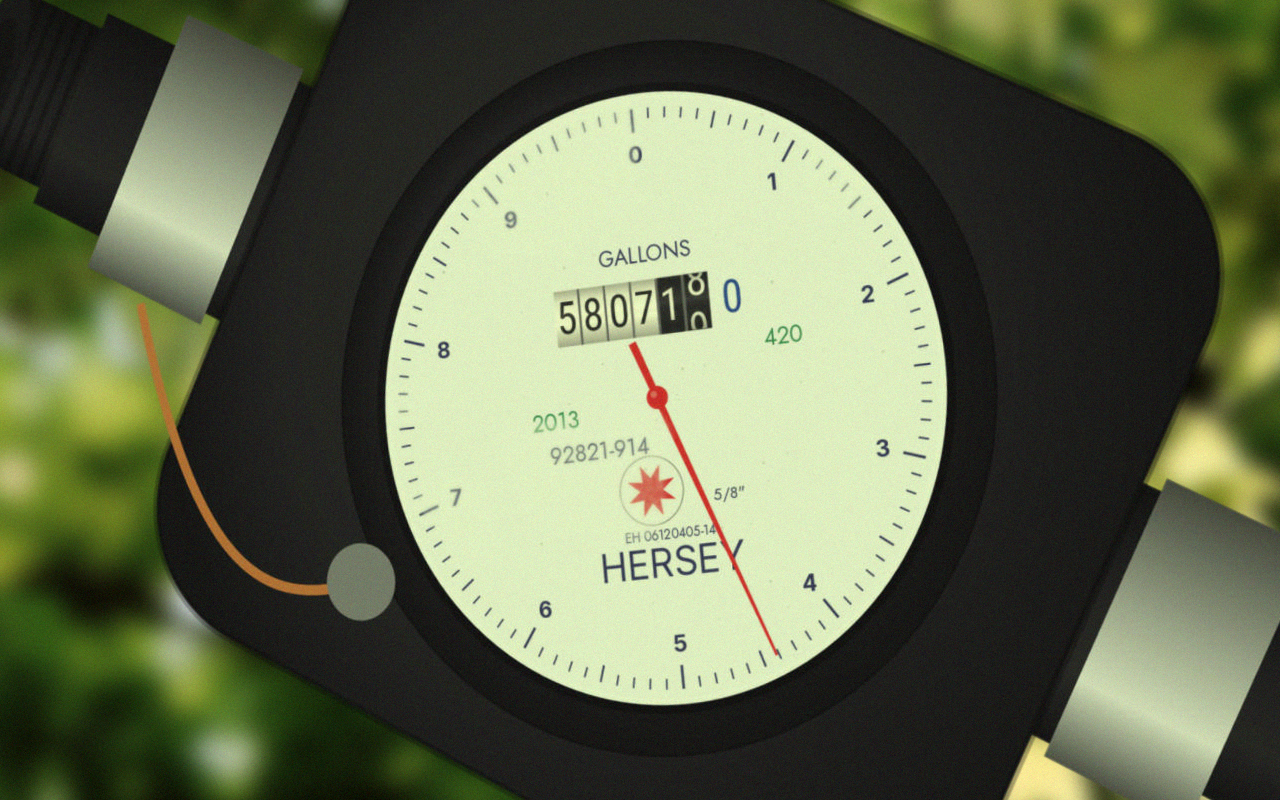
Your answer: 5807184.4 gal
